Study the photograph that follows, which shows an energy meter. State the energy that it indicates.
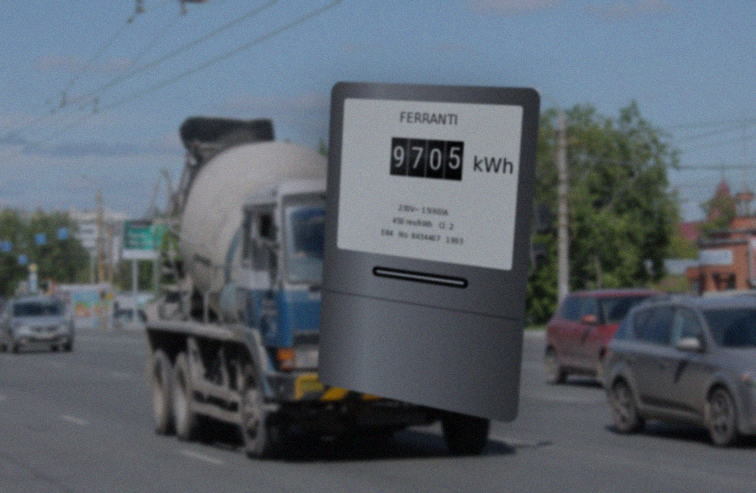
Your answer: 9705 kWh
